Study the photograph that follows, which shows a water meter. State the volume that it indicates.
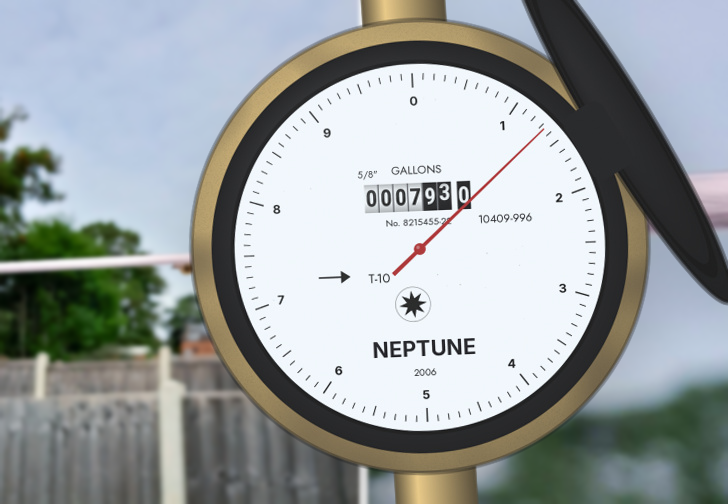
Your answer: 7931.3 gal
